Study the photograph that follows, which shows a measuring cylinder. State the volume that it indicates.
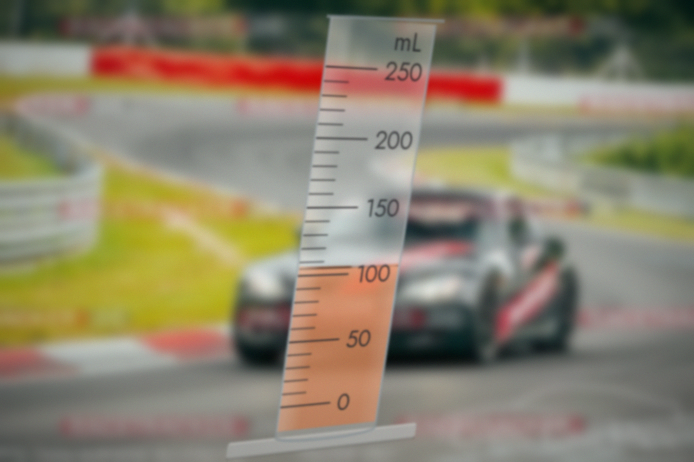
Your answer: 105 mL
